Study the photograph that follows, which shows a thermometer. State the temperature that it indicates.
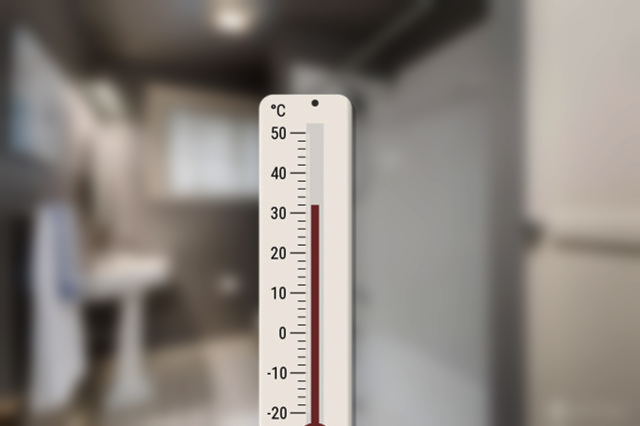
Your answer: 32 °C
